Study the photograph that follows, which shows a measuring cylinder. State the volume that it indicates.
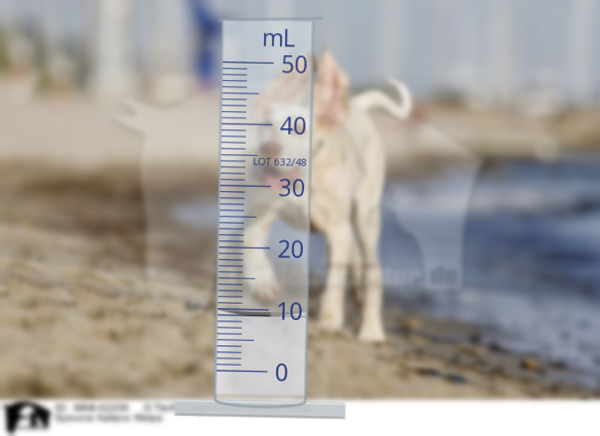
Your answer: 9 mL
